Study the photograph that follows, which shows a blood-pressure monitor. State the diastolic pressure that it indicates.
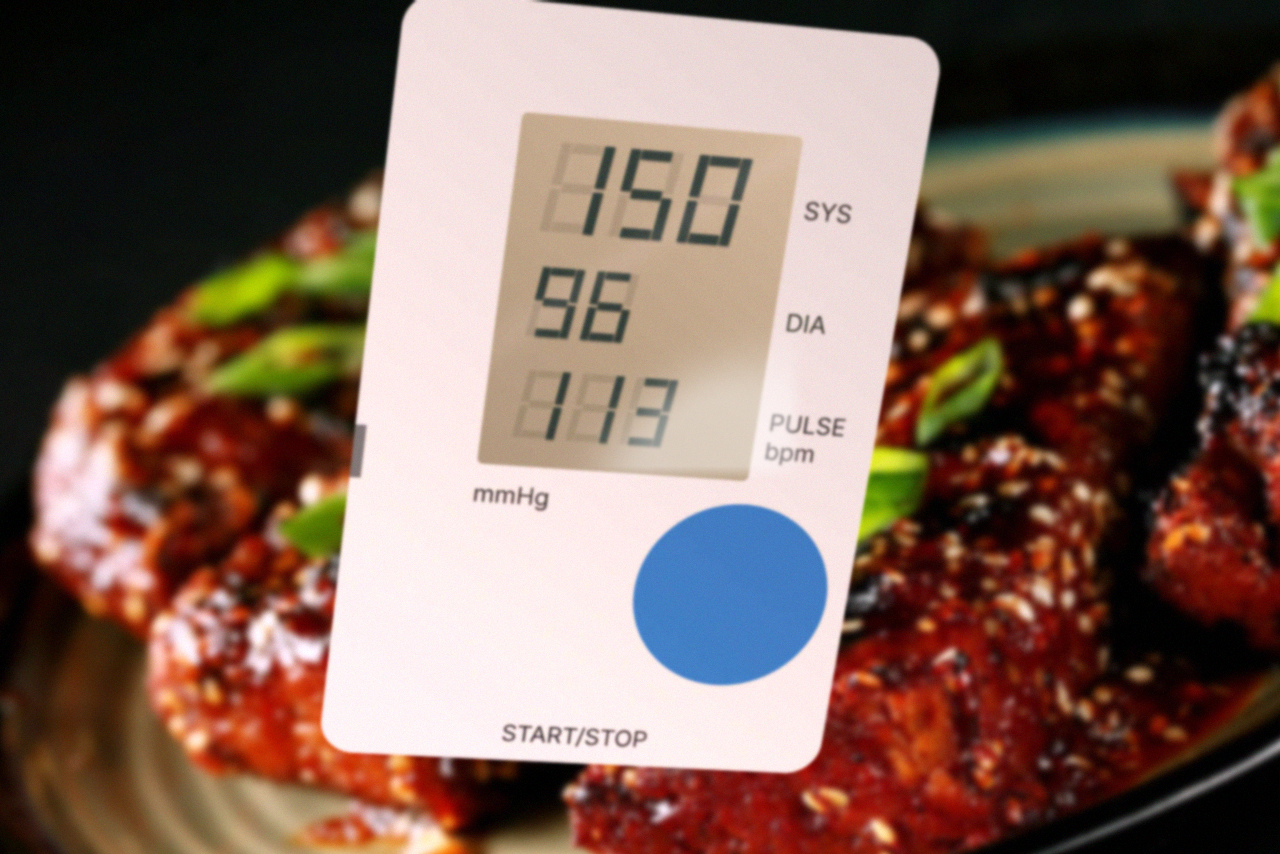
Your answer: 96 mmHg
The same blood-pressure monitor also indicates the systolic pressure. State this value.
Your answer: 150 mmHg
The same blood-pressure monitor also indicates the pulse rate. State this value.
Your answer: 113 bpm
